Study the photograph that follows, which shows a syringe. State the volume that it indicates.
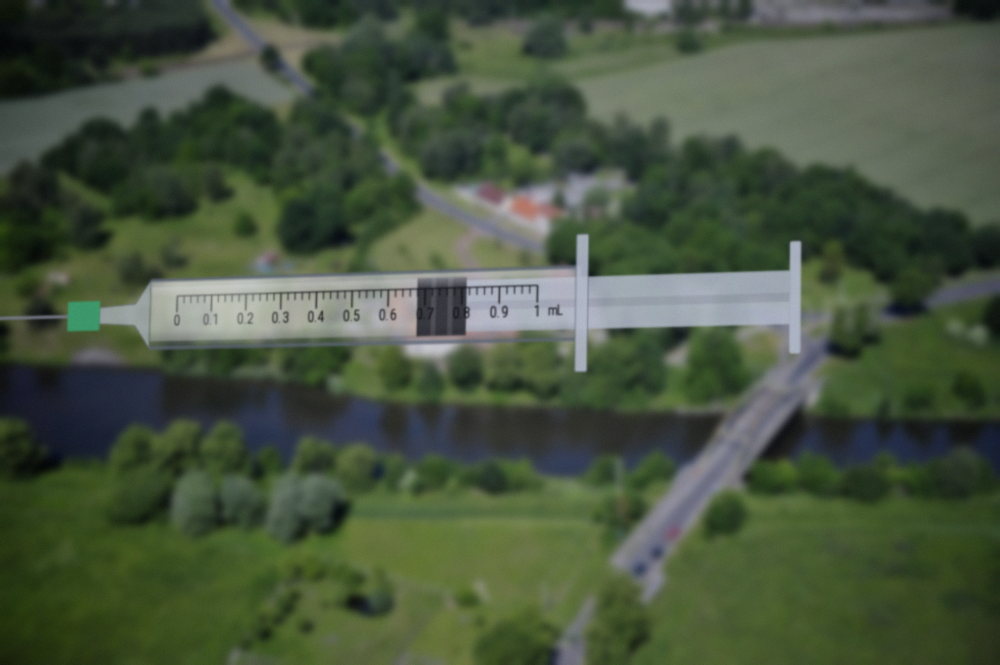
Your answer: 0.68 mL
